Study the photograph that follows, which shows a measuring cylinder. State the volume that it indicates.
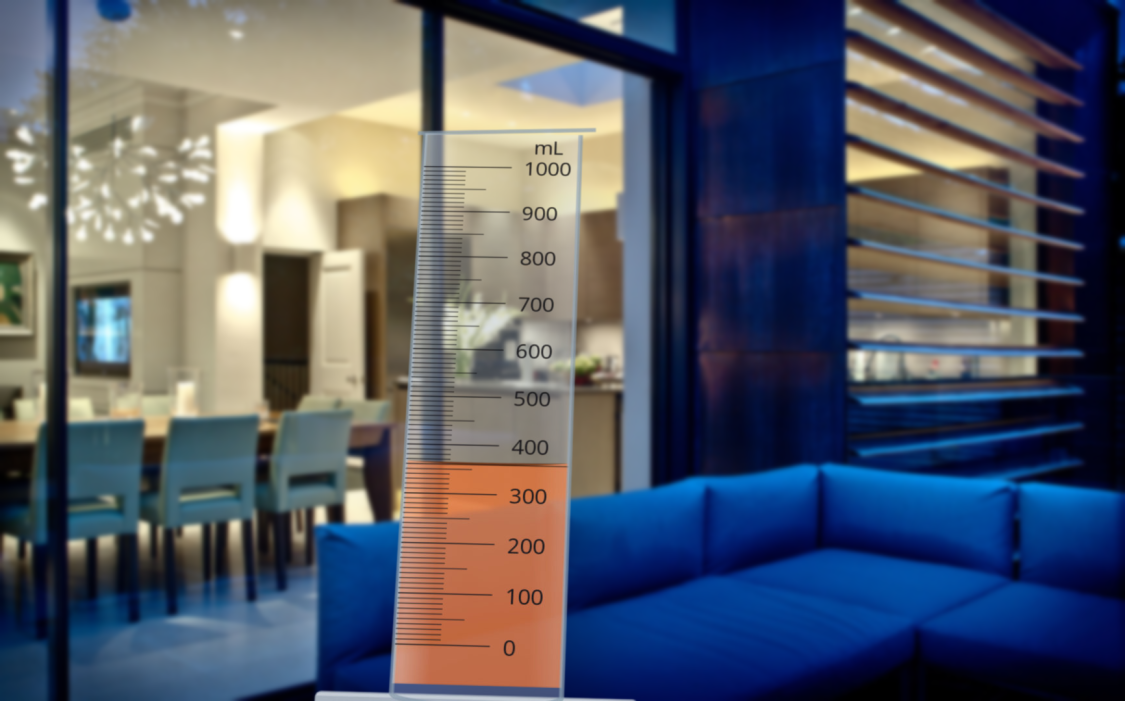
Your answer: 360 mL
